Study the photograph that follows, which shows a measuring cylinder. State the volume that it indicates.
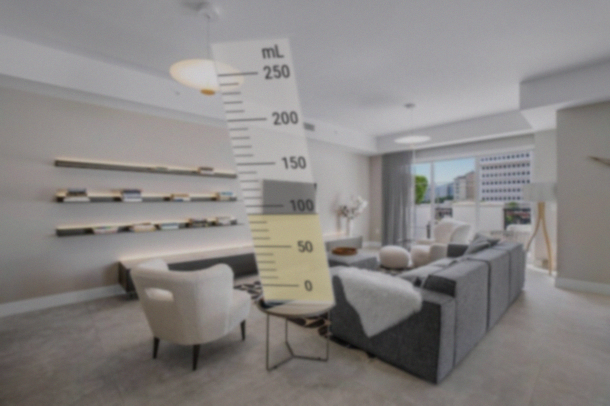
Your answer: 90 mL
